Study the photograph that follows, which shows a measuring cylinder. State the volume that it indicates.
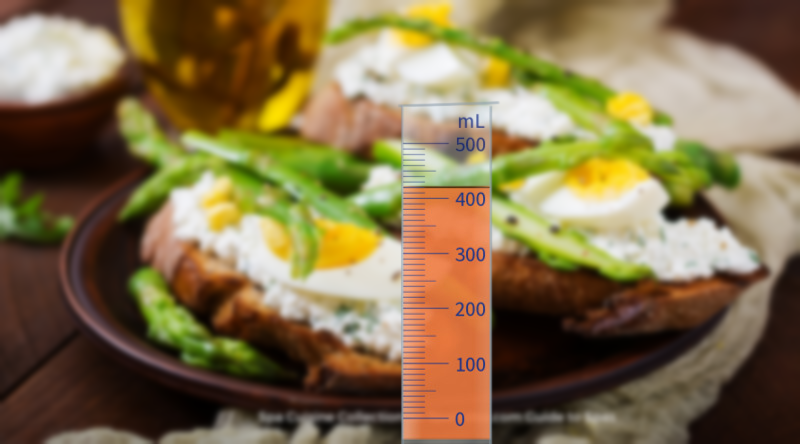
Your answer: 420 mL
